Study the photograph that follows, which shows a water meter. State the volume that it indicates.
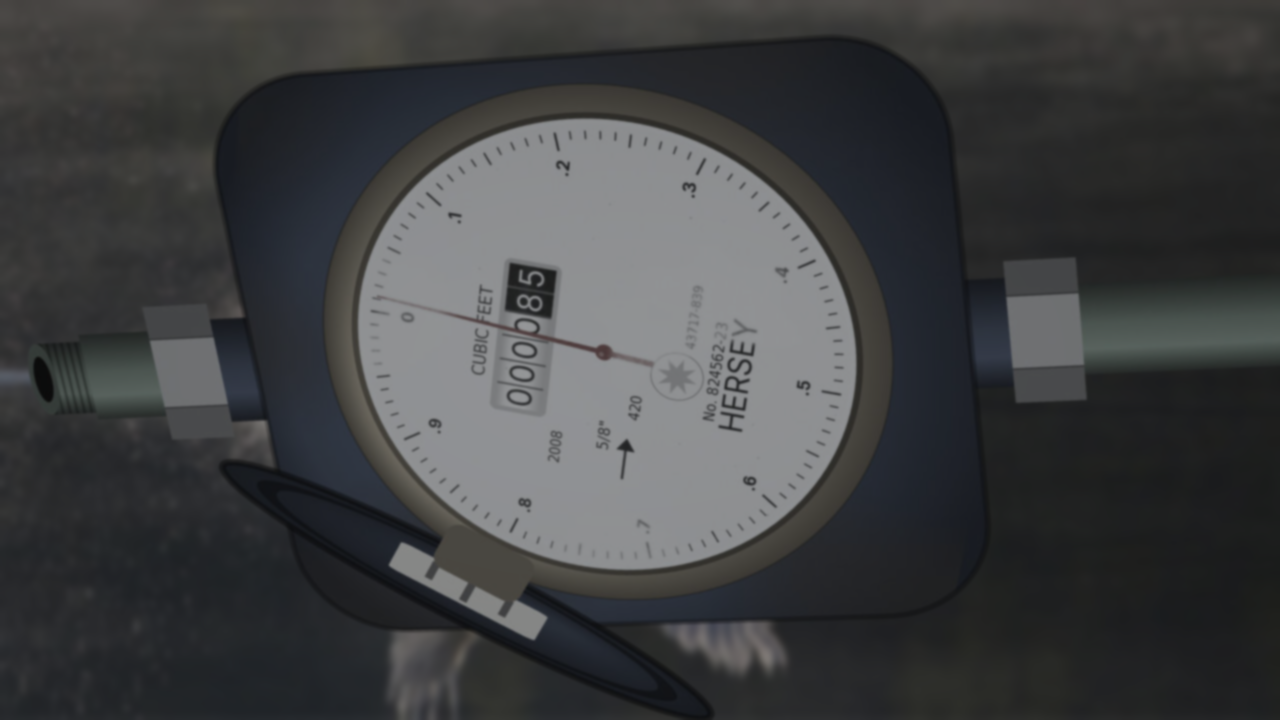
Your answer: 85.01 ft³
